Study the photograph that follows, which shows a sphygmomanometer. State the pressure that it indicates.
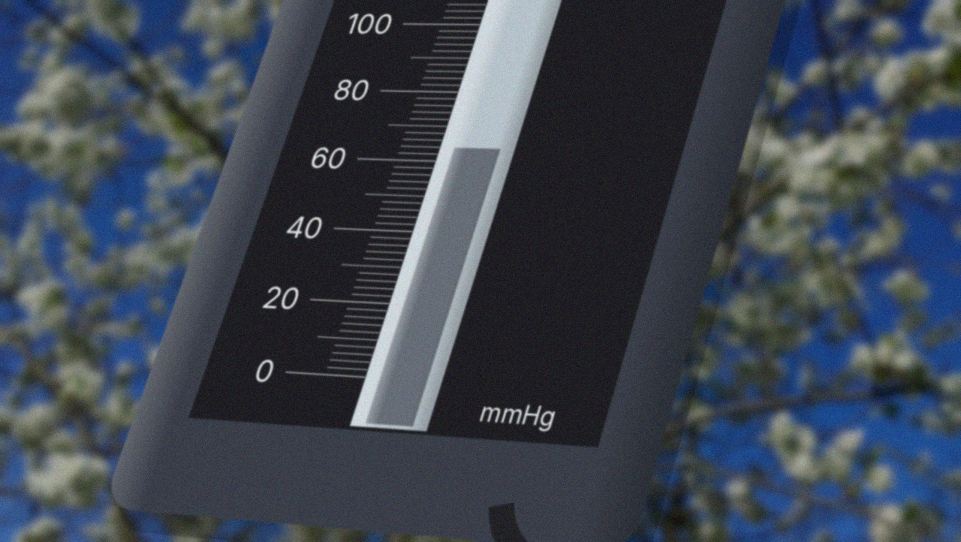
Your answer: 64 mmHg
